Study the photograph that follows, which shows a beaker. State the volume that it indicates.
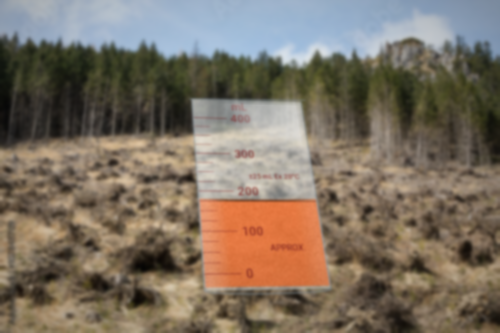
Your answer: 175 mL
